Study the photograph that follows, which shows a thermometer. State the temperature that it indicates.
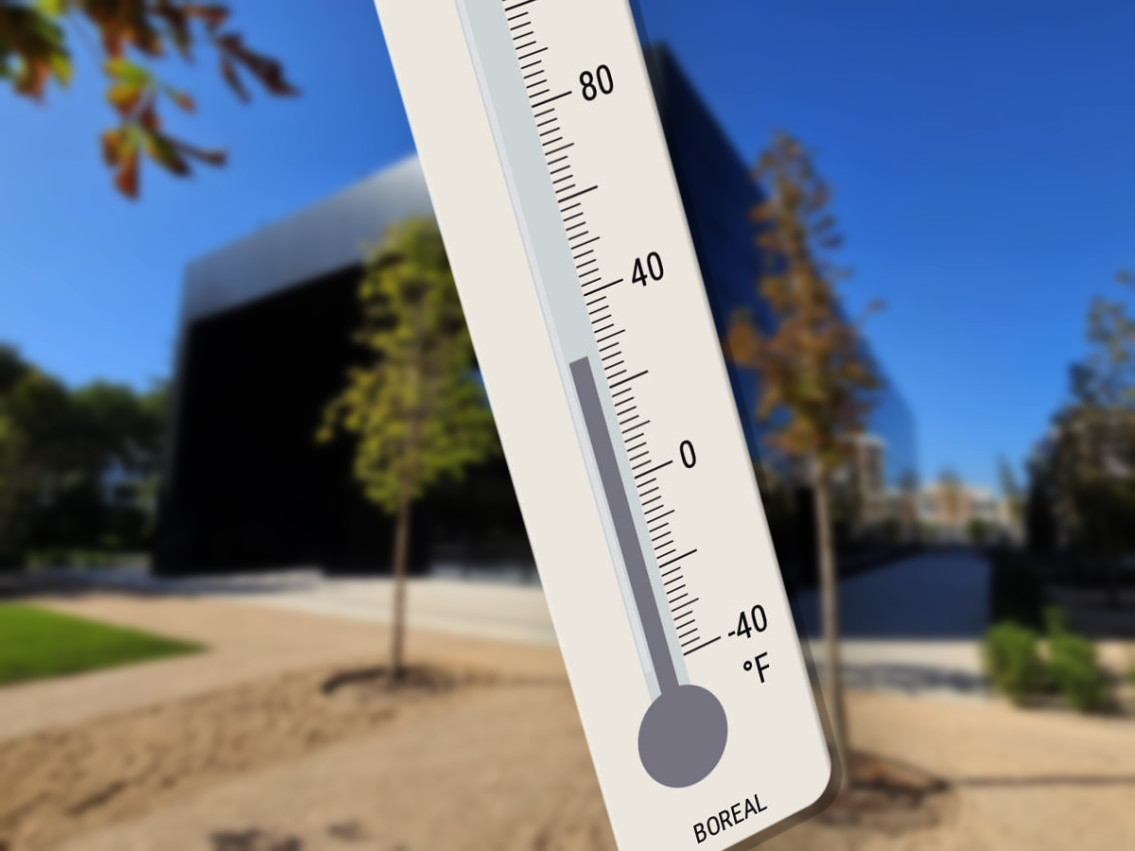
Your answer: 28 °F
